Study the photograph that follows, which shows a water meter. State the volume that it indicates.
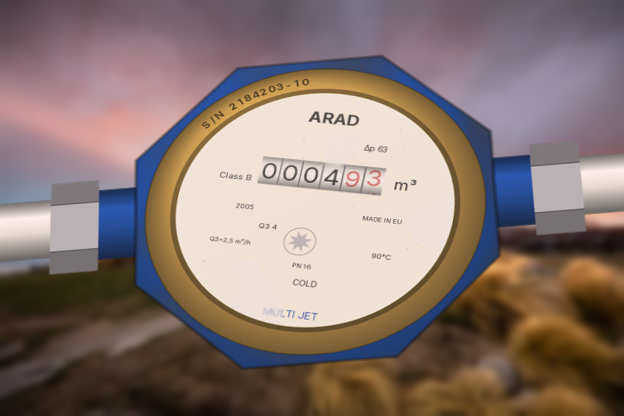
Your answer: 4.93 m³
